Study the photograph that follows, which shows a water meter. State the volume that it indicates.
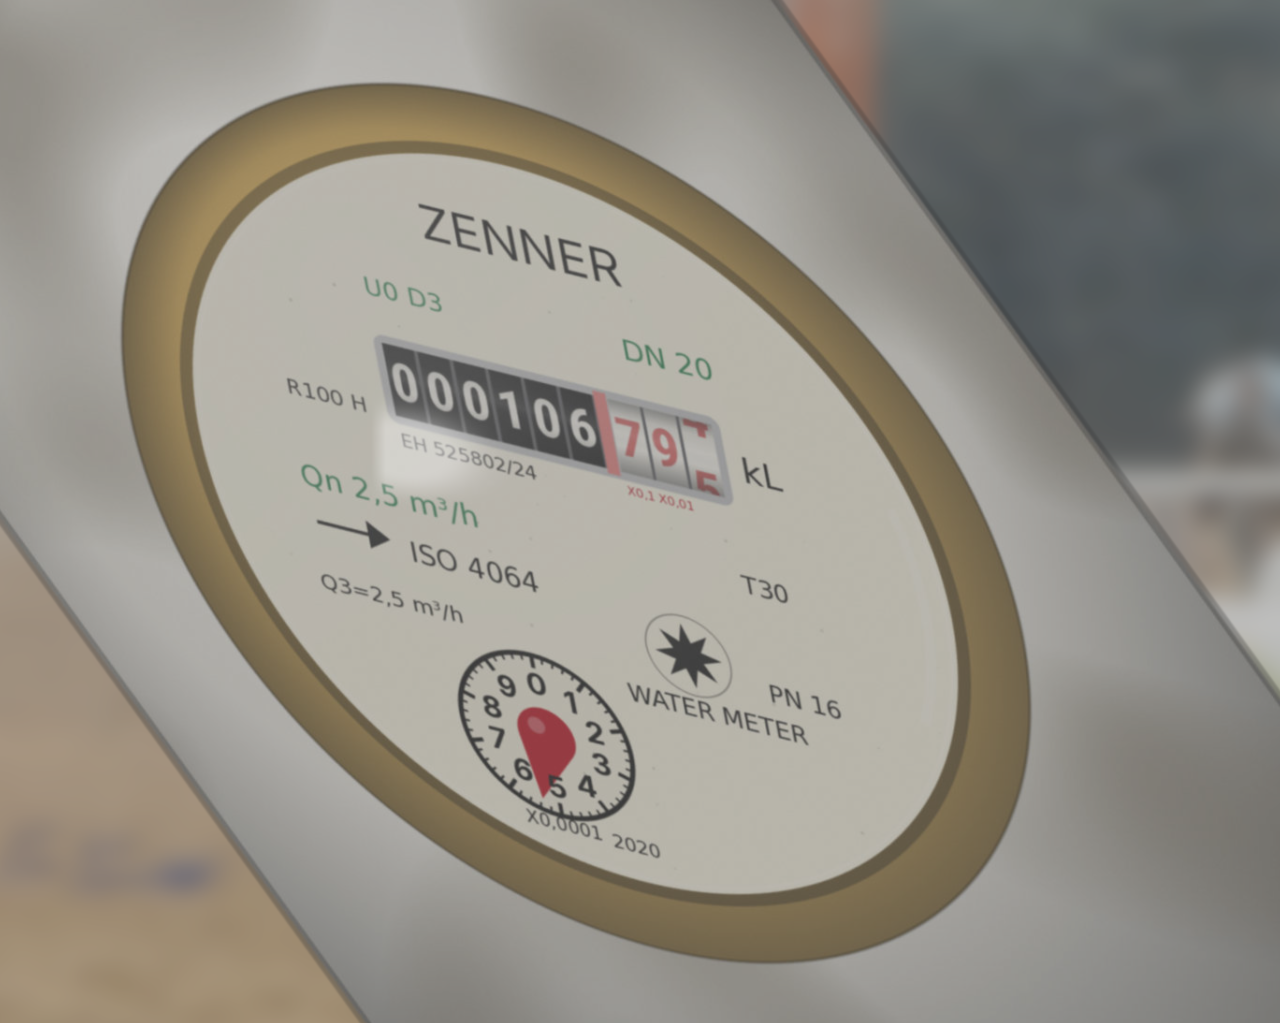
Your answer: 106.7945 kL
